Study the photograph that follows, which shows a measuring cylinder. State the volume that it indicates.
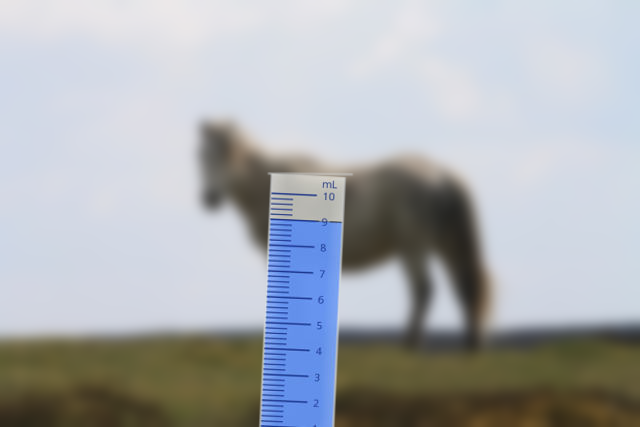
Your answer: 9 mL
